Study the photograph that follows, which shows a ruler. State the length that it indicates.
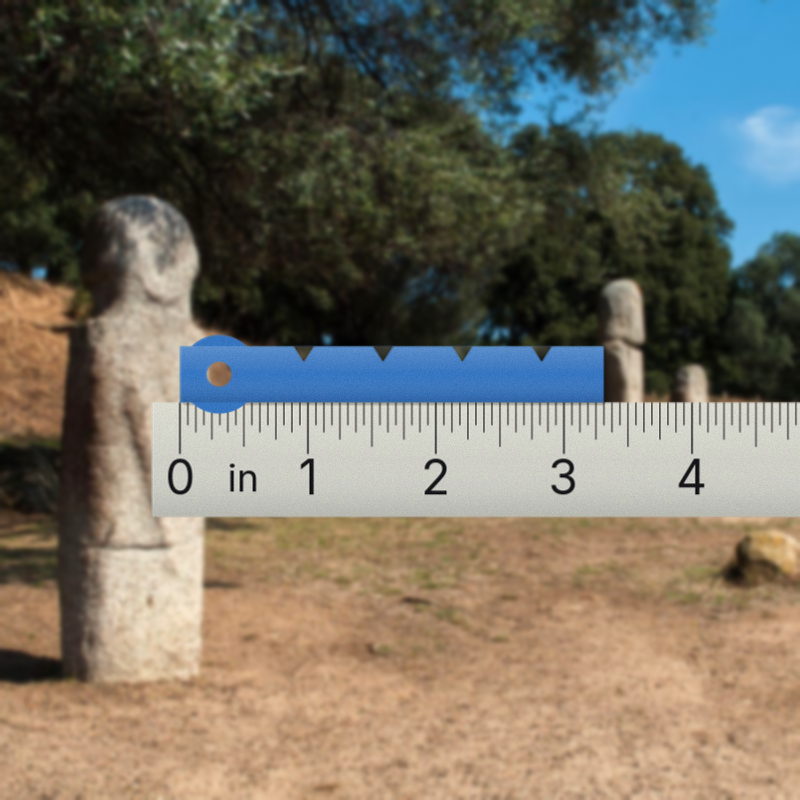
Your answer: 3.3125 in
